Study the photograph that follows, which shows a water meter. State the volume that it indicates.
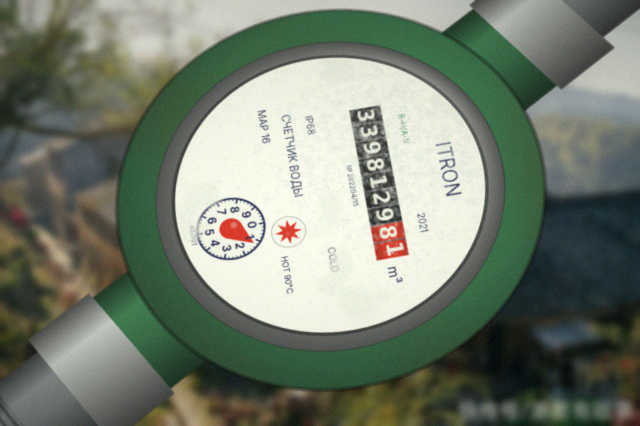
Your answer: 3398129.811 m³
